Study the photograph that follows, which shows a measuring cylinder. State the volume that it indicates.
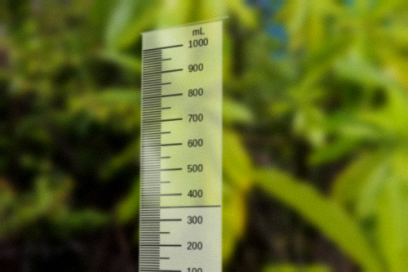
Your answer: 350 mL
